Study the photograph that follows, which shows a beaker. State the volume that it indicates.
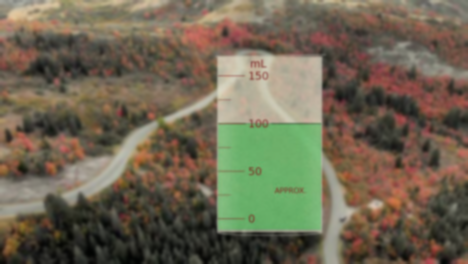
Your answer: 100 mL
